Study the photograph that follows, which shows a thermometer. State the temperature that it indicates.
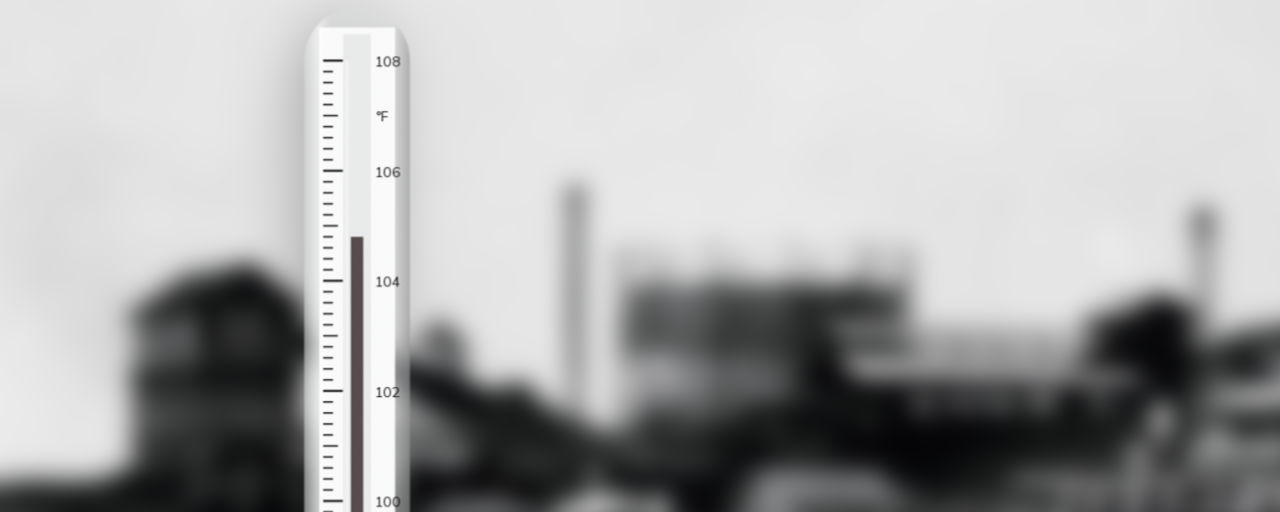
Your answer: 104.8 °F
